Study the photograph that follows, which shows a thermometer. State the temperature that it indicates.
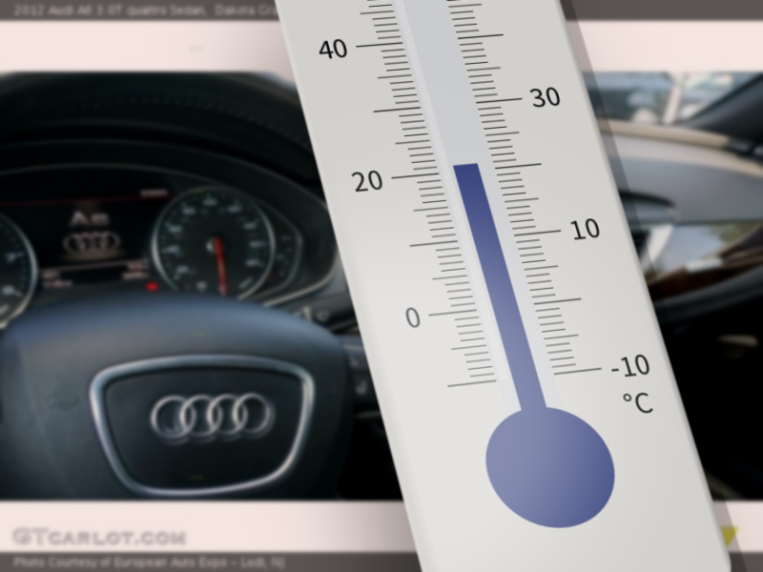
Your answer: 21 °C
